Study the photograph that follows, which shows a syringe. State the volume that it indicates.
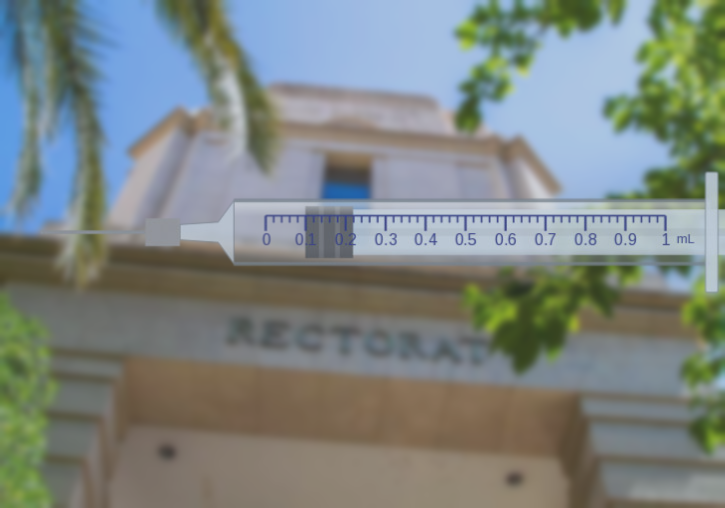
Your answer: 0.1 mL
